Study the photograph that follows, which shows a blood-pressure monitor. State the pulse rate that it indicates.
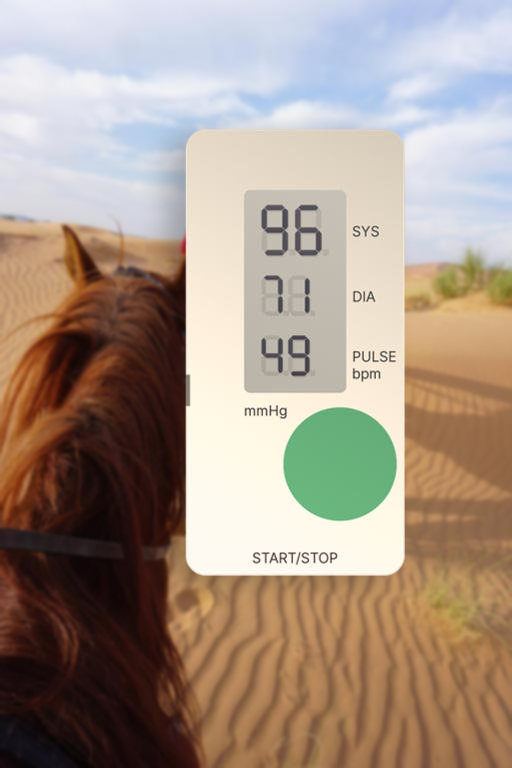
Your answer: 49 bpm
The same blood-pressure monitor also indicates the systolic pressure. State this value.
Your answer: 96 mmHg
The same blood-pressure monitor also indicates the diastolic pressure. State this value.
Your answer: 71 mmHg
